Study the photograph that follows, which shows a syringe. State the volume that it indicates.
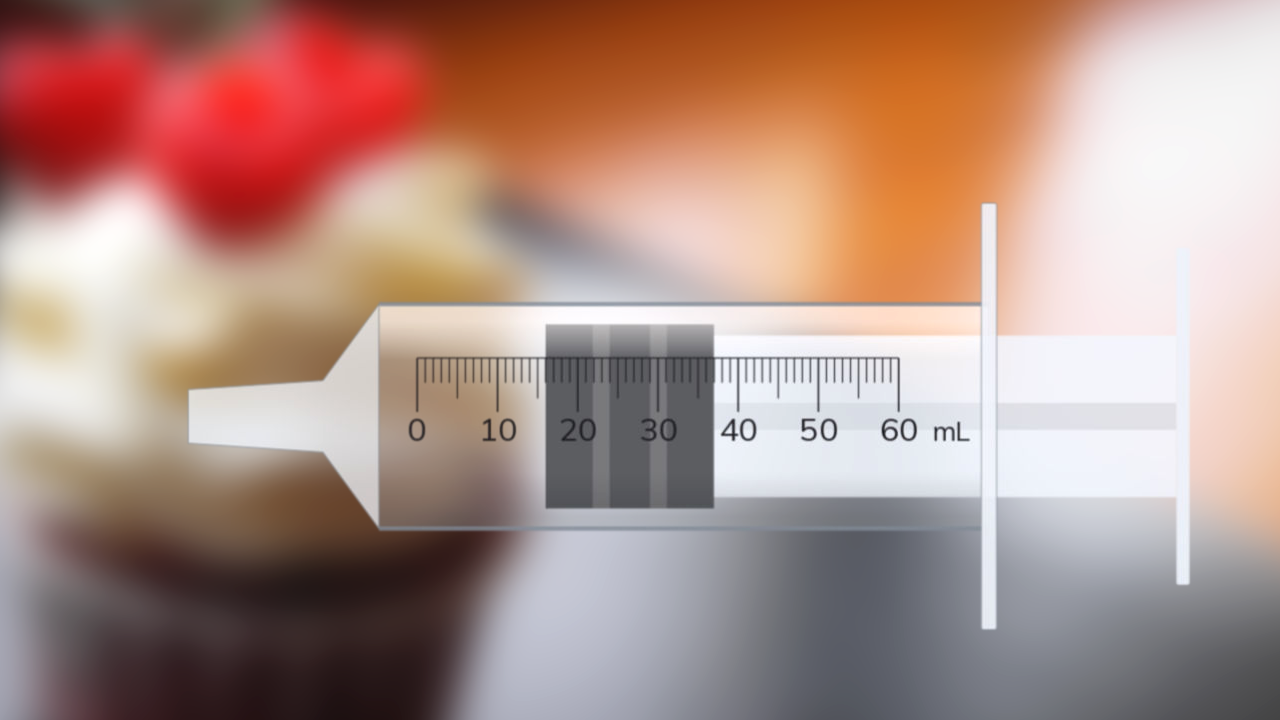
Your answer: 16 mL
